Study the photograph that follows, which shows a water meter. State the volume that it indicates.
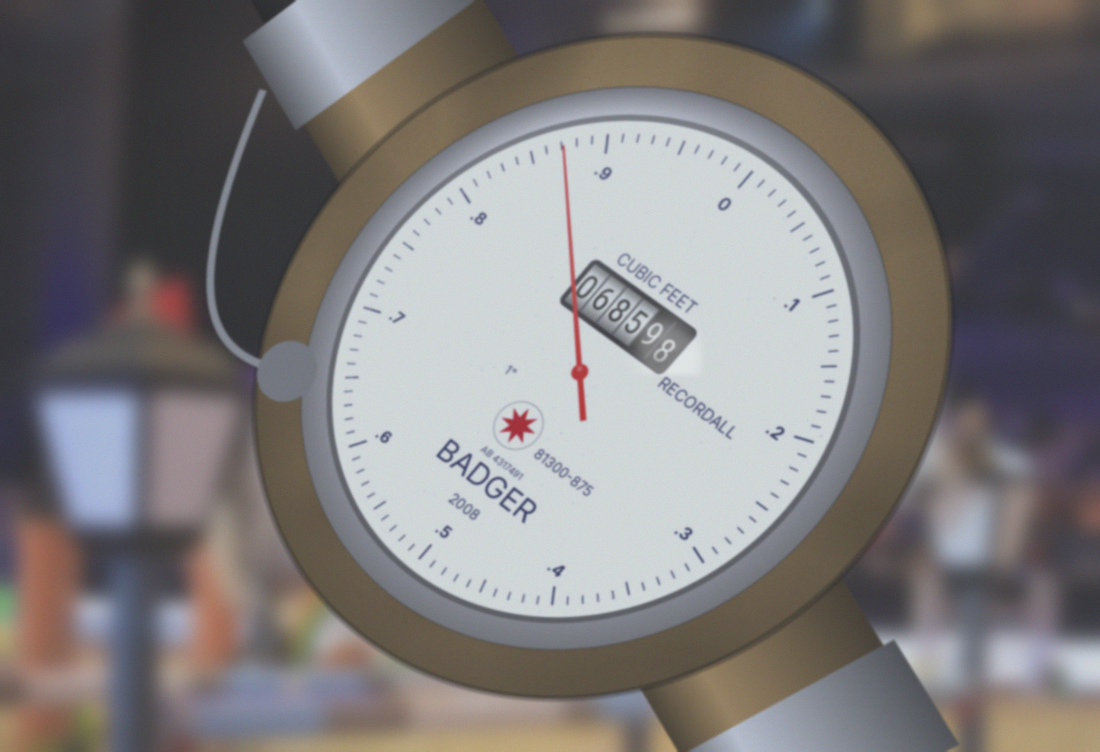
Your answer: 68597.87 ft³
